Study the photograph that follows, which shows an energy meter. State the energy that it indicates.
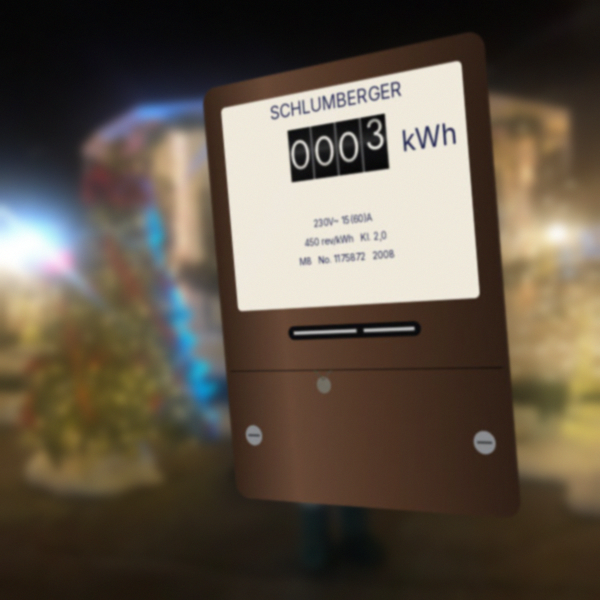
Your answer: 3 kWh
